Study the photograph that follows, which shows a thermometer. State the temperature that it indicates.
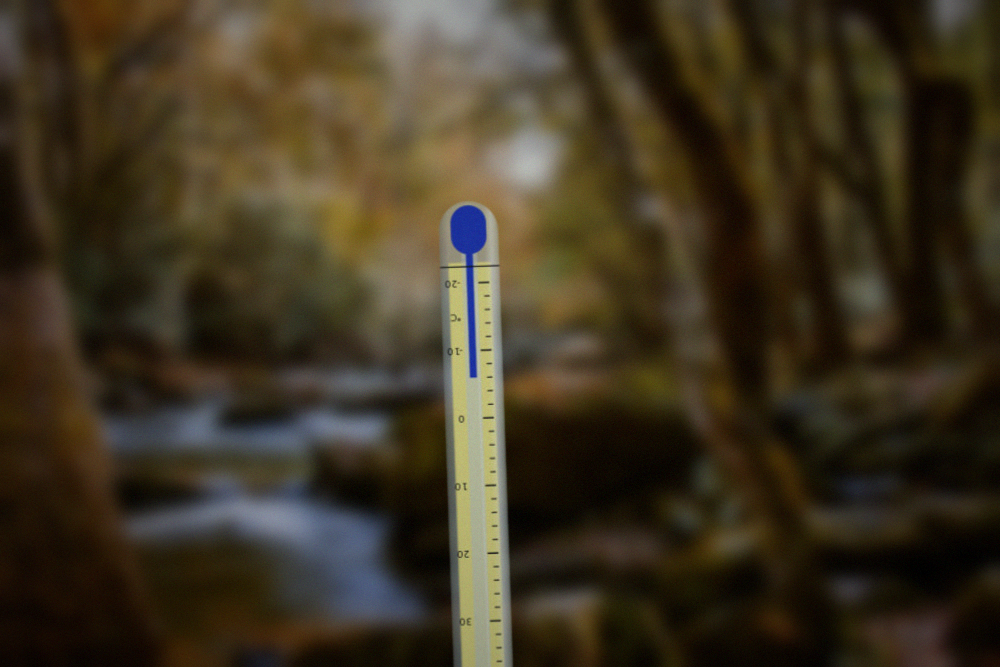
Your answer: -6 °C
